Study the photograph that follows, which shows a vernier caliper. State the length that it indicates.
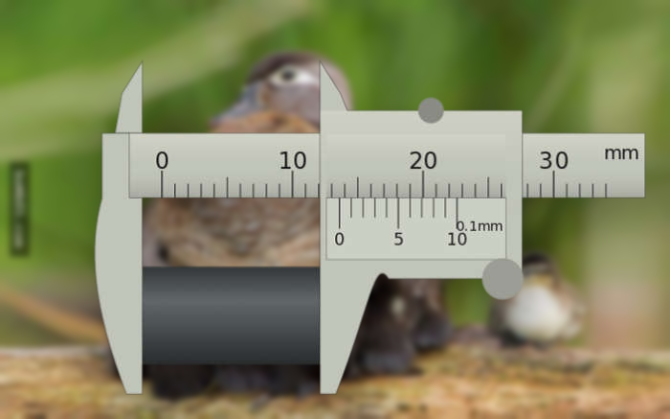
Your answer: 13.6 mm
